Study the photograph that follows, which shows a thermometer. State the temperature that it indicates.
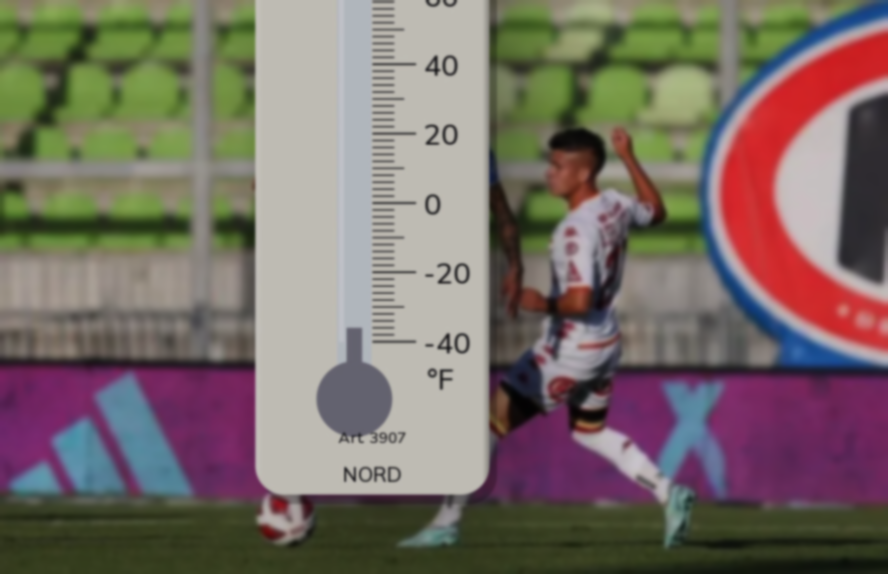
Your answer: -36 °F
